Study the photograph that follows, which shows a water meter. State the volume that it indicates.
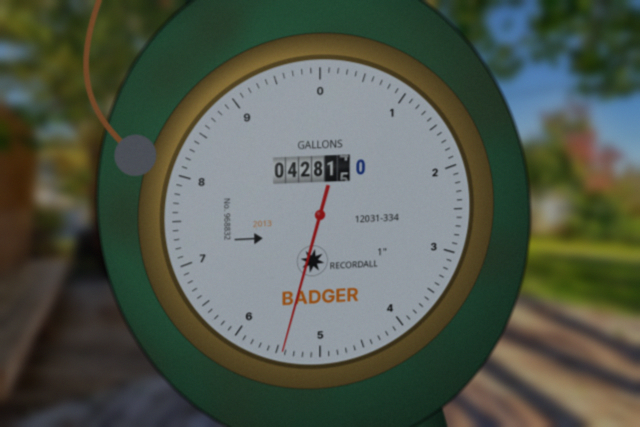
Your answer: 428145.4 gal
